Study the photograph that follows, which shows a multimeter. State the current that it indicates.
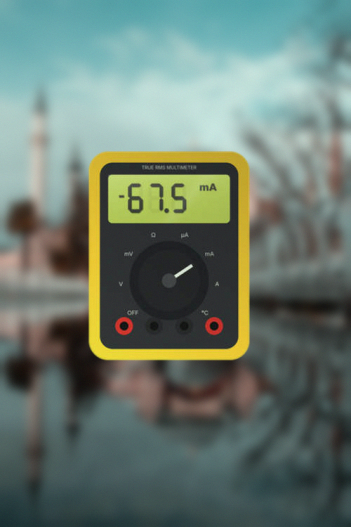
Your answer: -67.5 mA
